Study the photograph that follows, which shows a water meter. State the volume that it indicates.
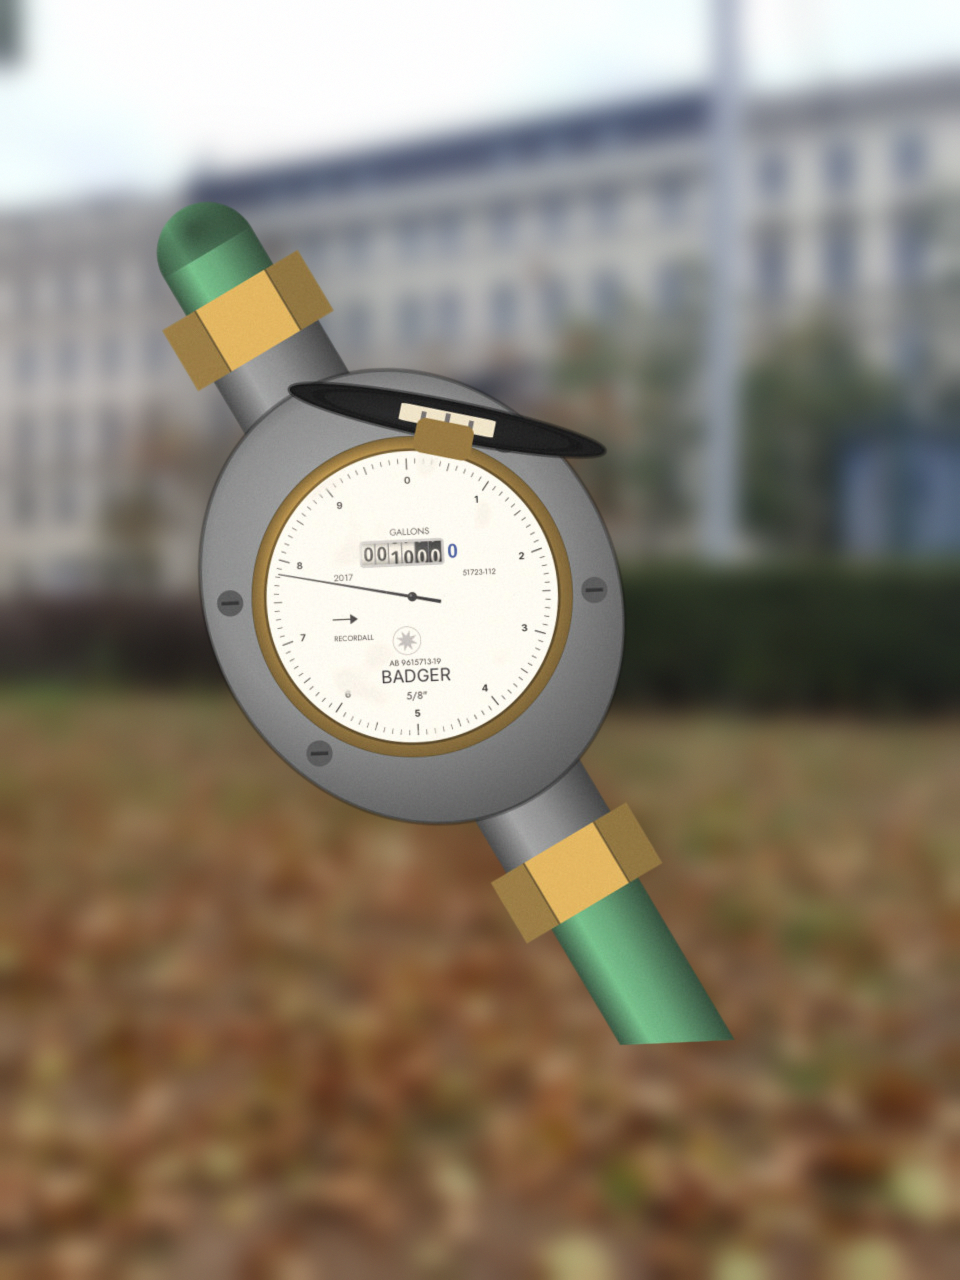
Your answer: 9997.8 gal
